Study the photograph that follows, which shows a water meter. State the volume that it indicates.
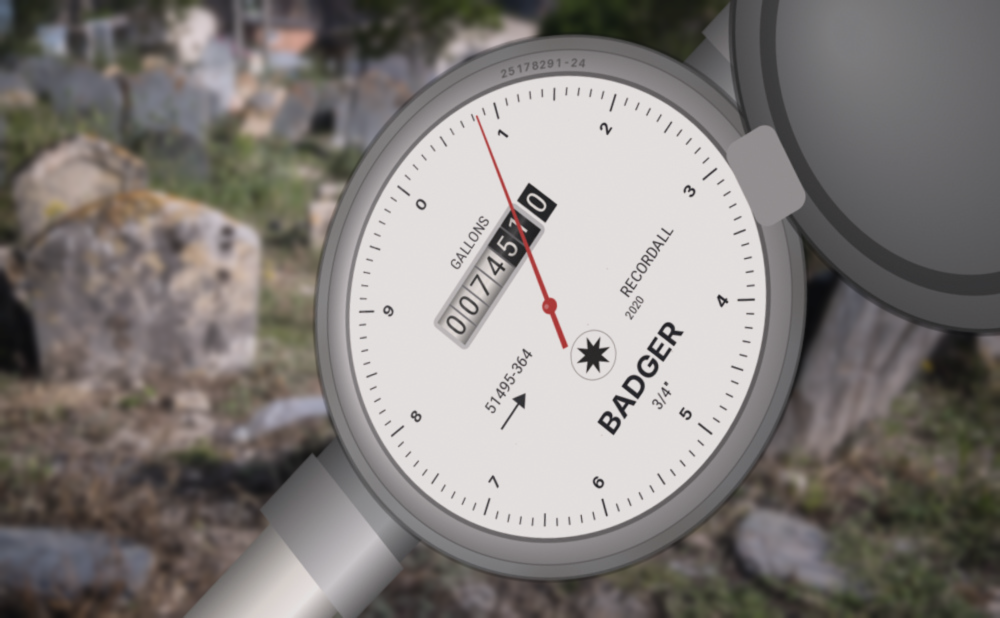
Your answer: 74510.8 gal
